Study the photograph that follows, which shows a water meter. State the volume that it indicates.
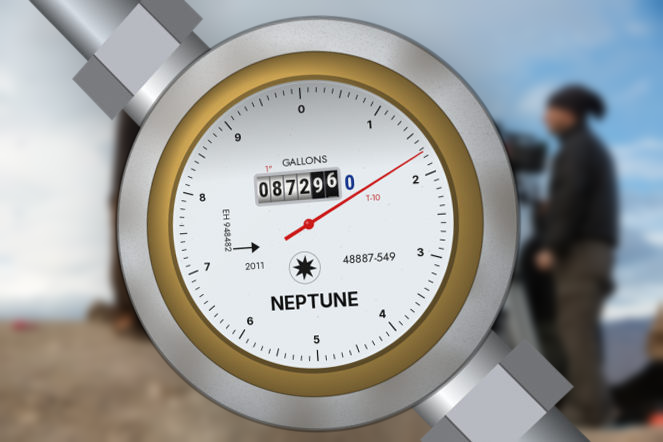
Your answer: 872961.7 gal
